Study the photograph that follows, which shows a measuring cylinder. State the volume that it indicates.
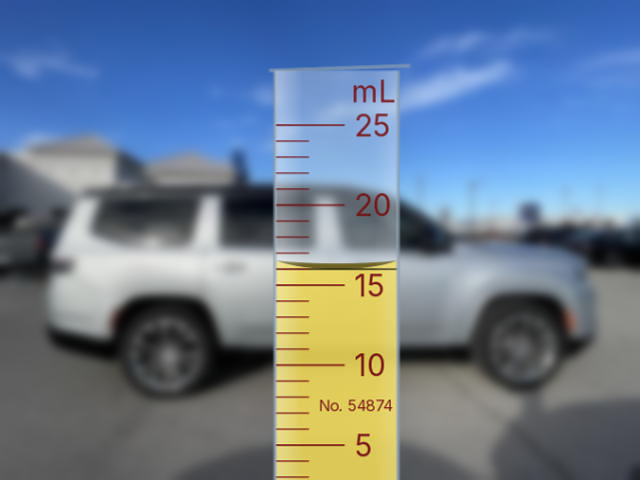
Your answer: 16 mL
